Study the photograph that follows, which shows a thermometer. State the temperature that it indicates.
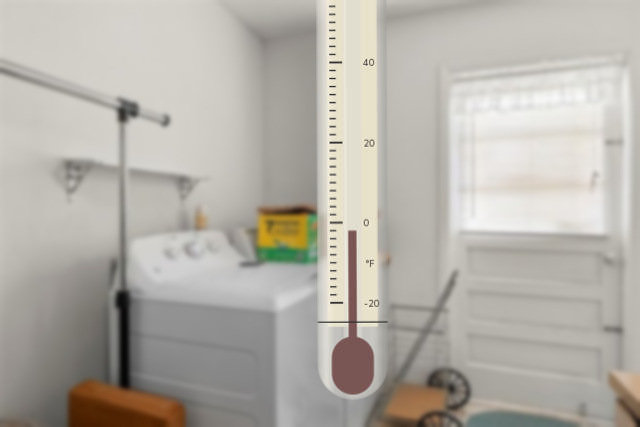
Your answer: -2 °F
